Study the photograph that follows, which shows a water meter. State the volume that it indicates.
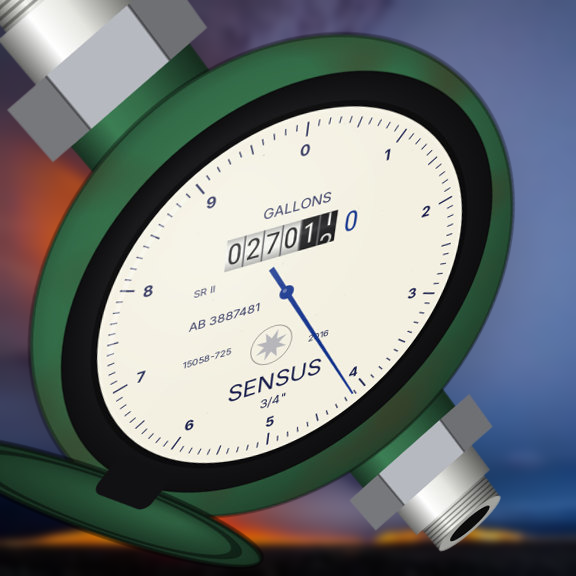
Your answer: 270114.1 gal
